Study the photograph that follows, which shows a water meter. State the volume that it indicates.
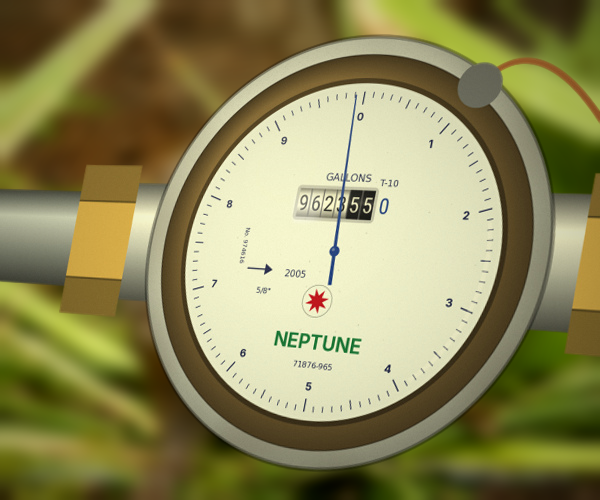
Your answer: 9623549.9 gal
